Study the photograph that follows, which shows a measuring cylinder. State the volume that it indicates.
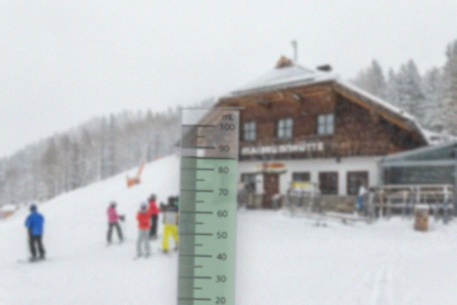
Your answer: 85 mL
